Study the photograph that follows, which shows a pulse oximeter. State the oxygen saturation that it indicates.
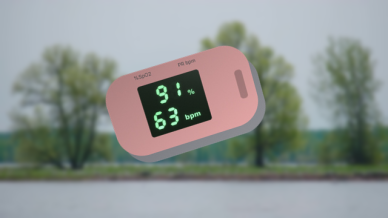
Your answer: 91 %
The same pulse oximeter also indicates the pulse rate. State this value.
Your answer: 63 bpm
